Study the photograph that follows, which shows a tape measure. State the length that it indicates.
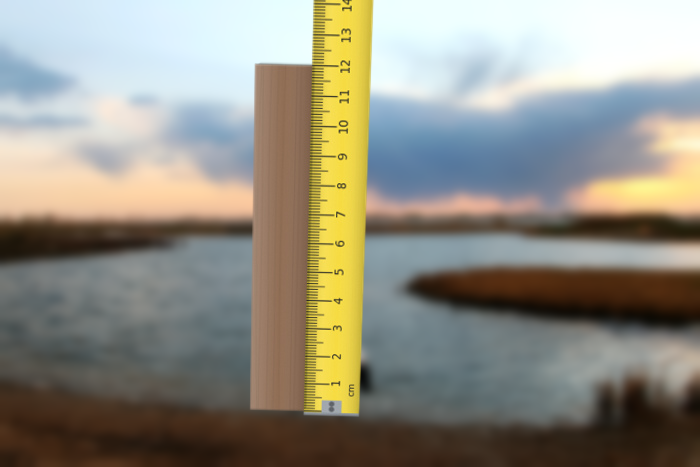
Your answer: 12 cm
